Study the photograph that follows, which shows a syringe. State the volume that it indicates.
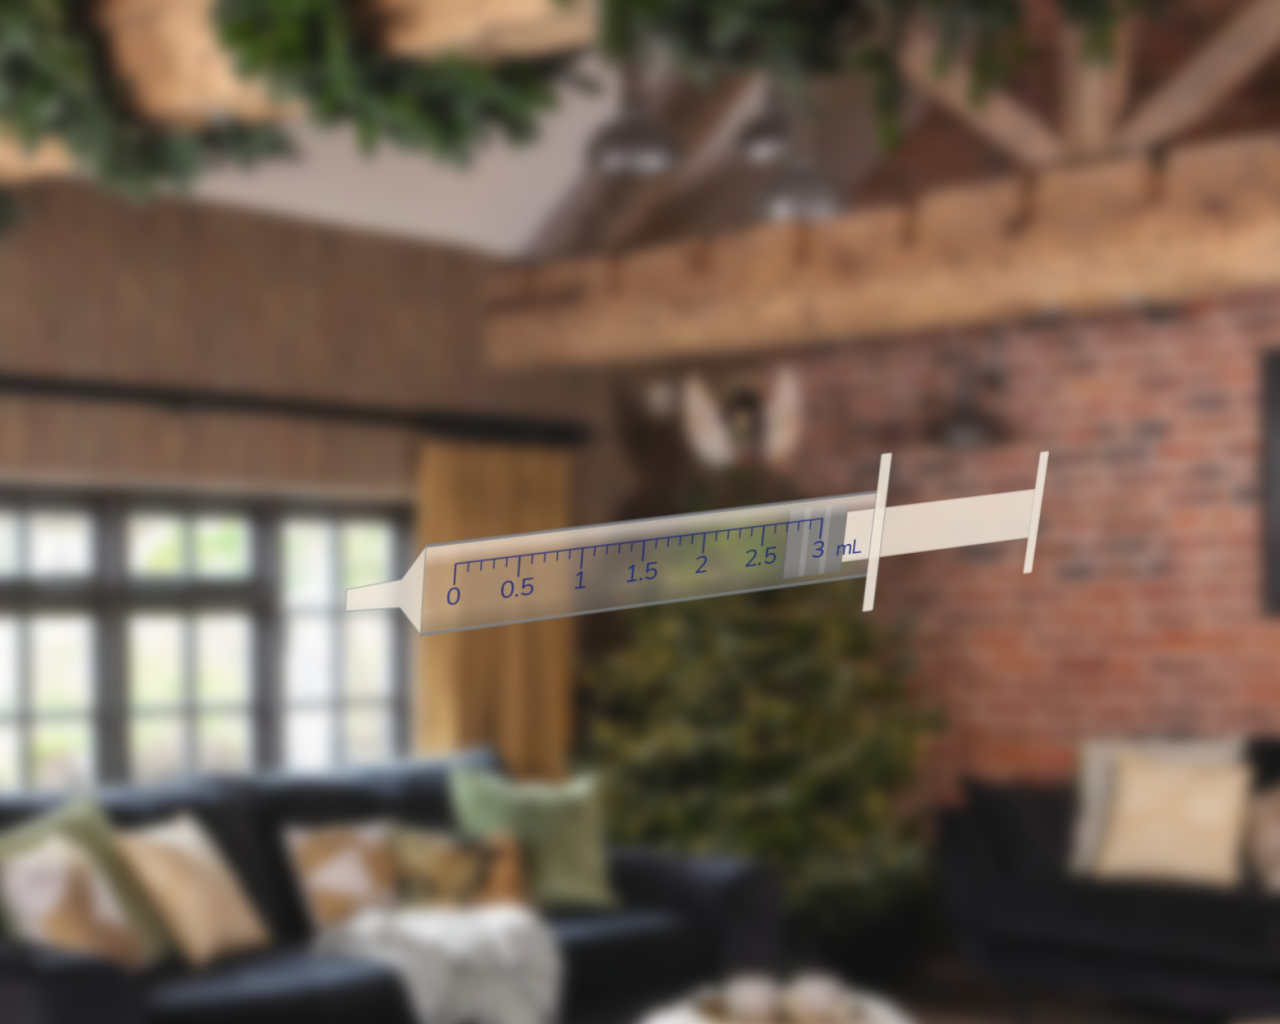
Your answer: 2.7 mL
